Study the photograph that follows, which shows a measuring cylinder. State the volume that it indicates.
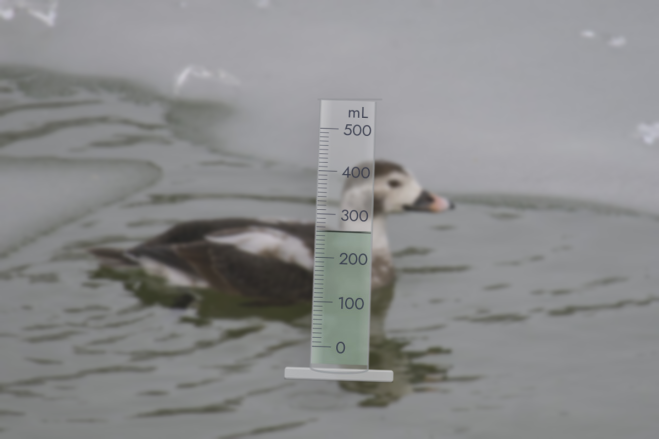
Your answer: 260 mL
